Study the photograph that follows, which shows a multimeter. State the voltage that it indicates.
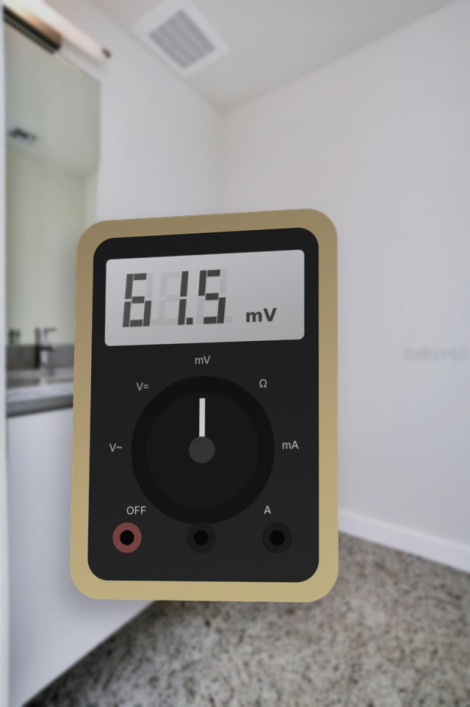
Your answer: 61.5 mV
